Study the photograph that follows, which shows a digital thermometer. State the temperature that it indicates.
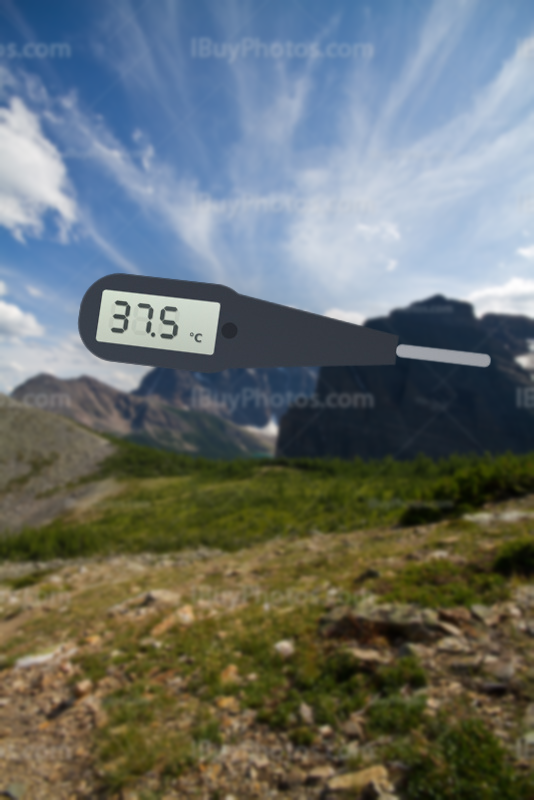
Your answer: 37.5 °C
